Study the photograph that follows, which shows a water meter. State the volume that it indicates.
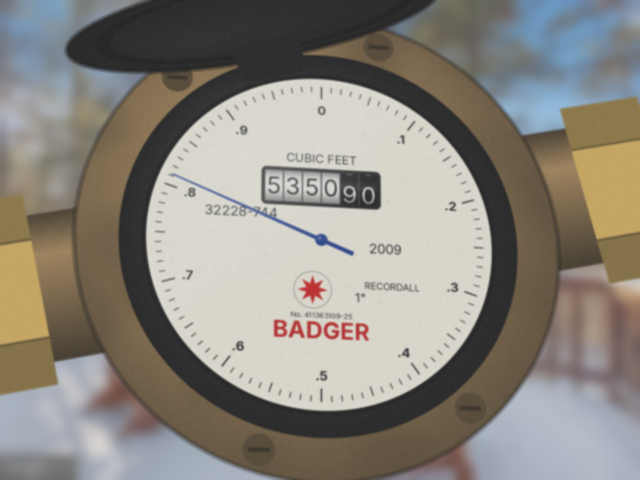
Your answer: 535089.81 ft³
